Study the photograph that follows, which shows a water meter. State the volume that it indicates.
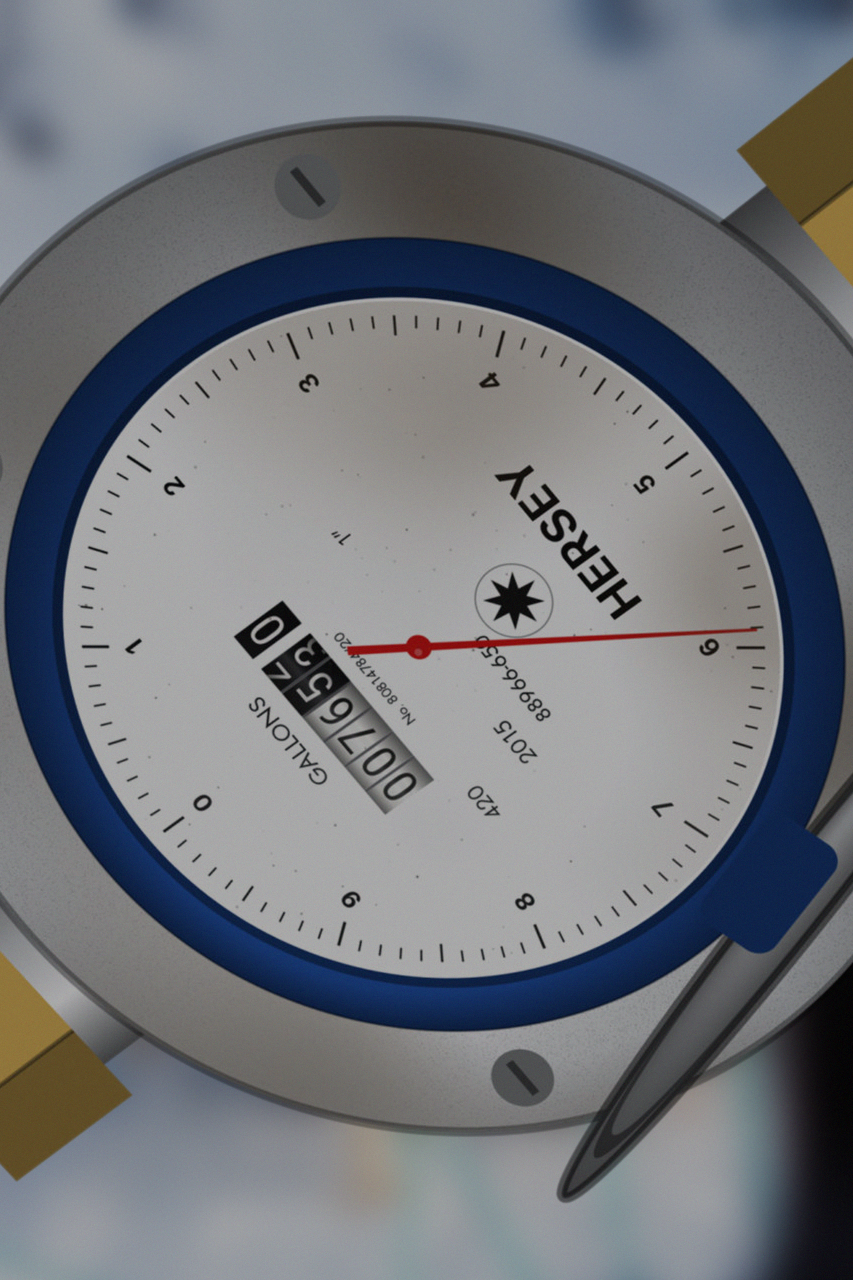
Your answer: 76525.9 gal
